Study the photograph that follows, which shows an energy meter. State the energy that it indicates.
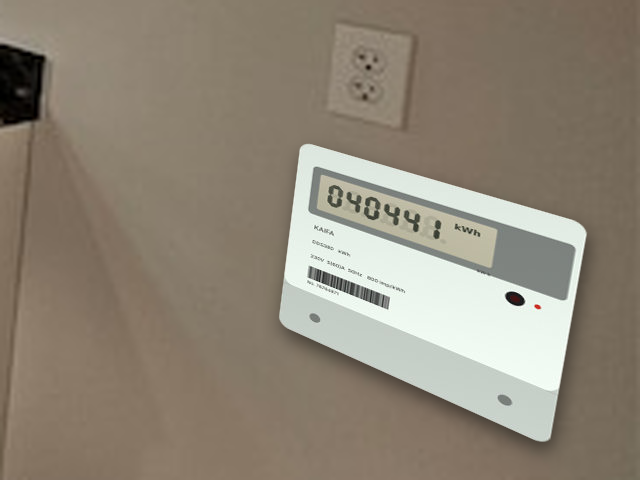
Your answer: 40441 kWh
